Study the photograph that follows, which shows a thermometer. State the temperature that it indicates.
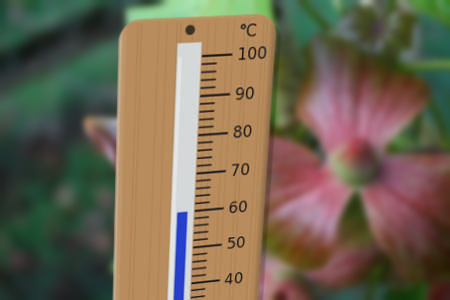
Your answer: 60 °C
